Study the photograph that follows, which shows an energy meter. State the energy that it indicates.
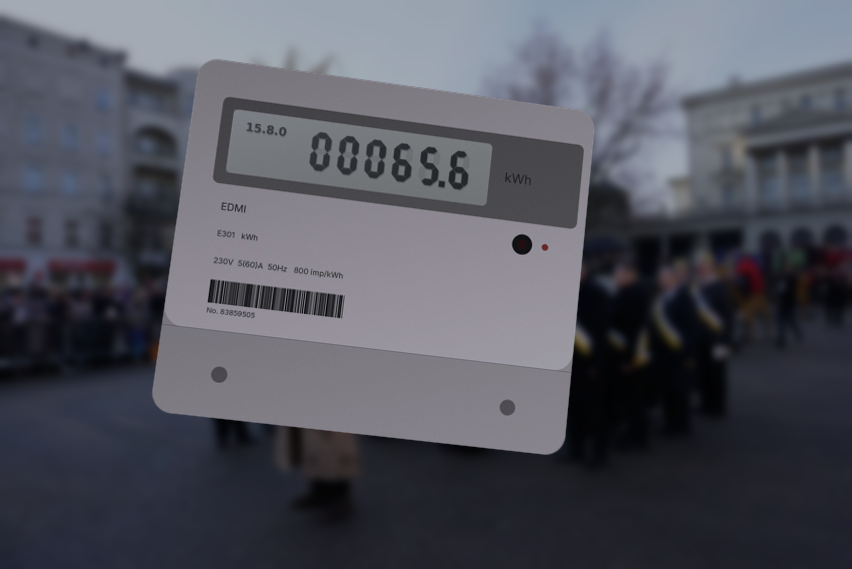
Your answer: 65.6 kWh
